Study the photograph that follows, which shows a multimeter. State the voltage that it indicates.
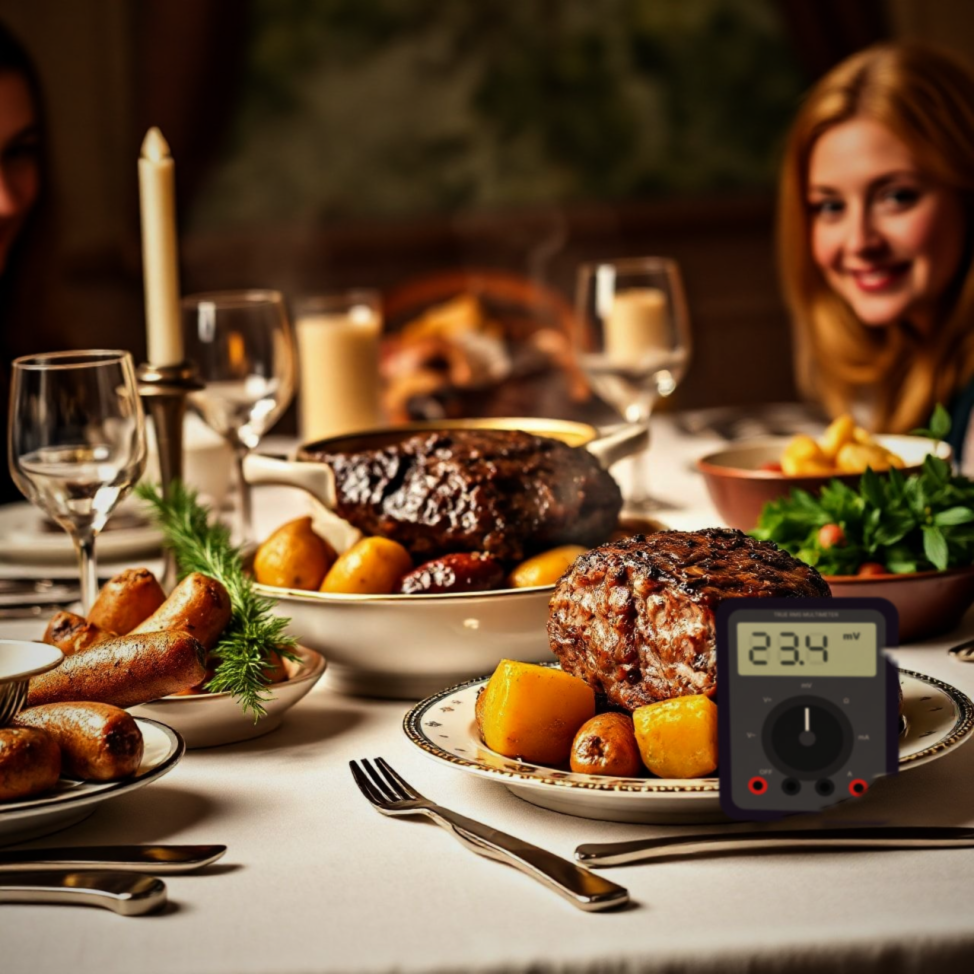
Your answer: 23.4 mV
